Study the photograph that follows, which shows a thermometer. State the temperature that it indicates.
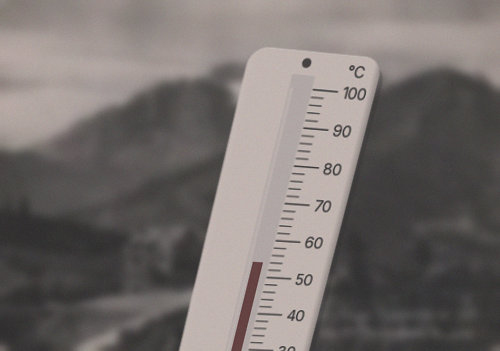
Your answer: 54 °C
